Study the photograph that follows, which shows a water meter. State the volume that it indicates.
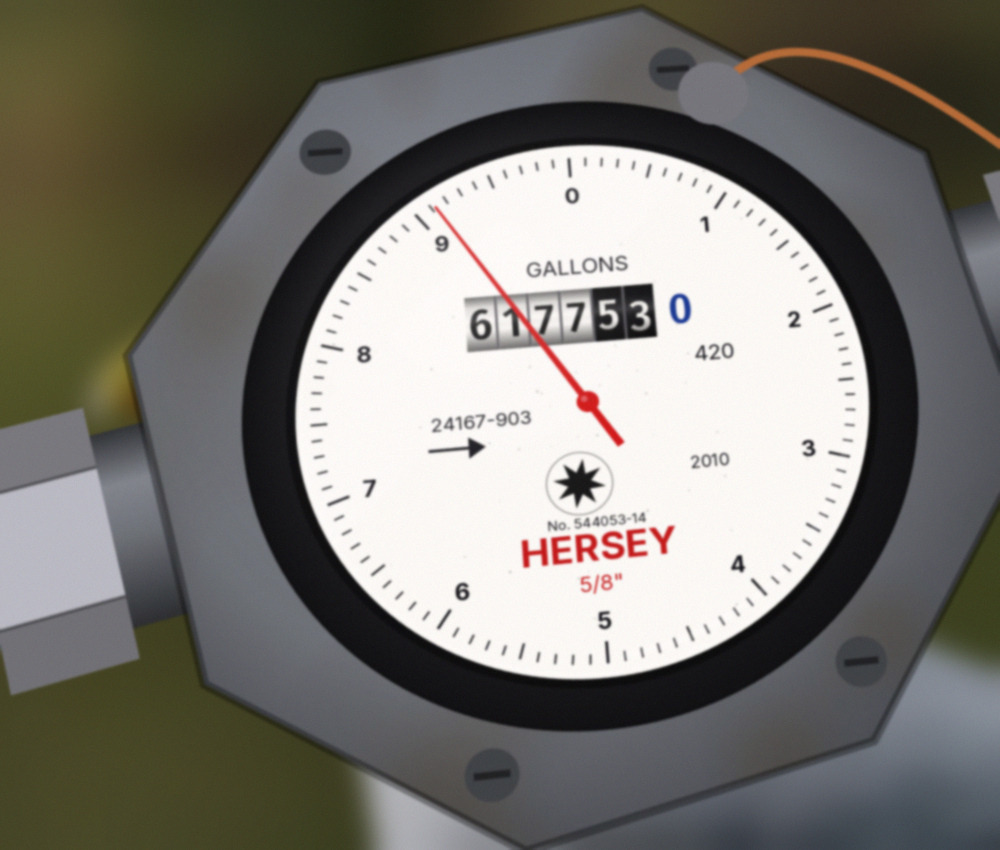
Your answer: 6177529.1 gal
